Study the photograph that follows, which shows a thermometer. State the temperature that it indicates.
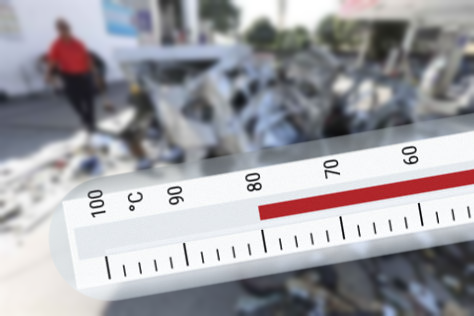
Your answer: 80 °C
